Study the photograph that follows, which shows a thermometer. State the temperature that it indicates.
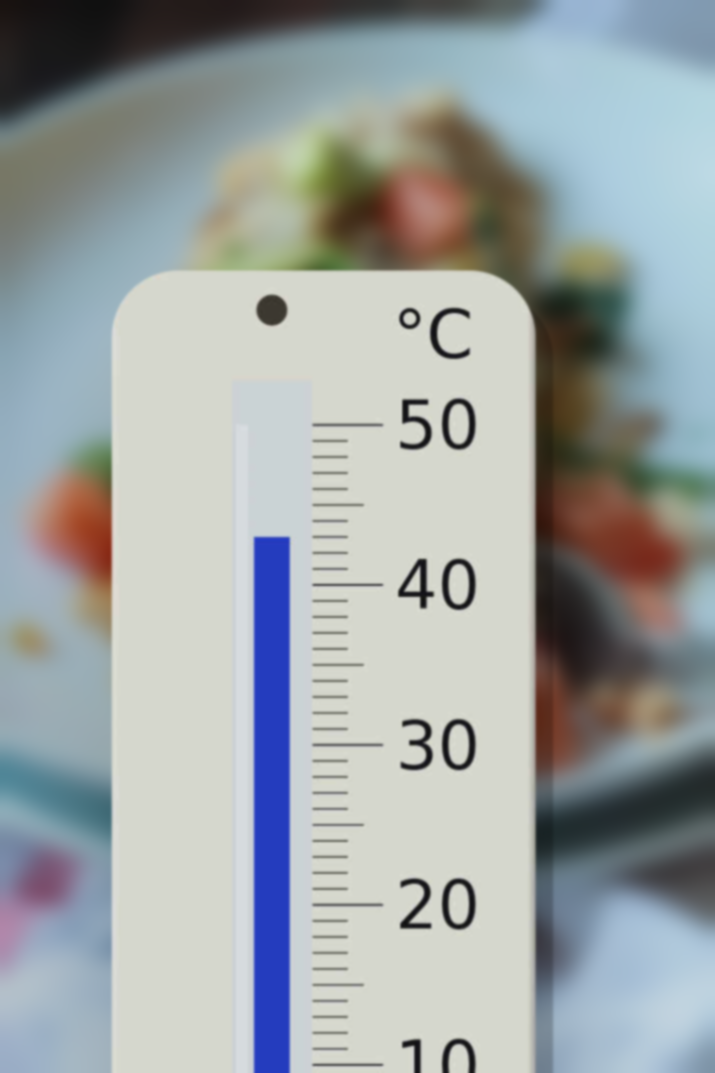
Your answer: 43 °C
